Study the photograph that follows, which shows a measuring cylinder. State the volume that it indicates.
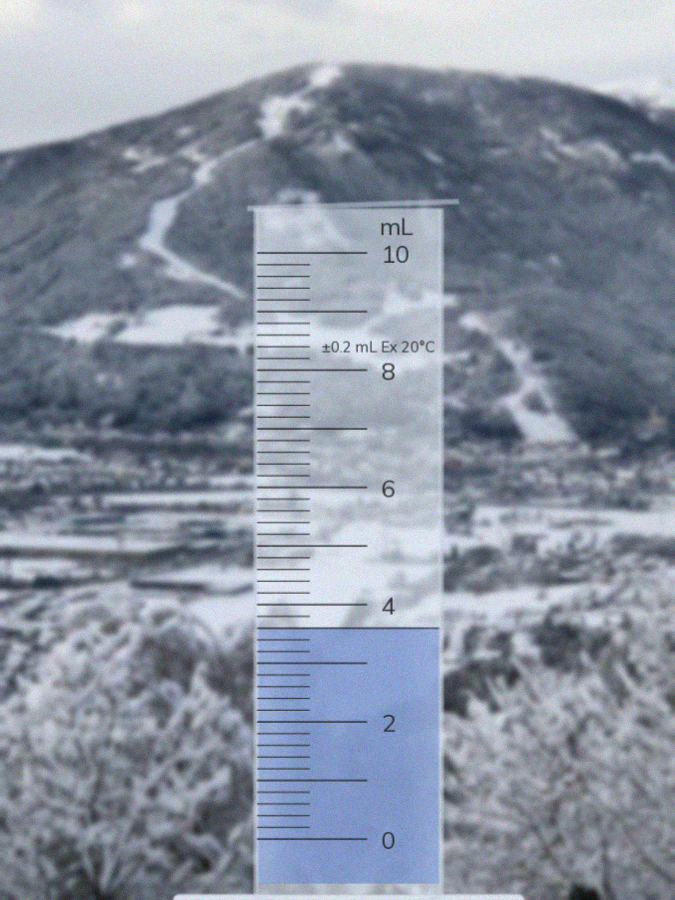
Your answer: 3.6 mL
